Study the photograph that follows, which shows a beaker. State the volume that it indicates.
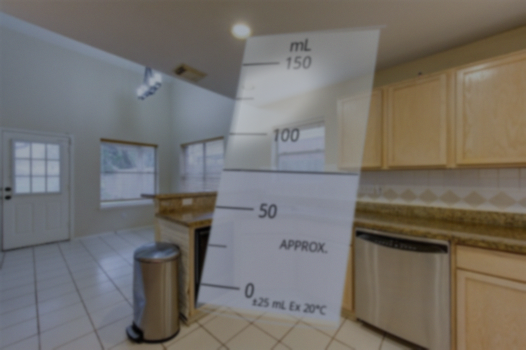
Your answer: 75 mL
